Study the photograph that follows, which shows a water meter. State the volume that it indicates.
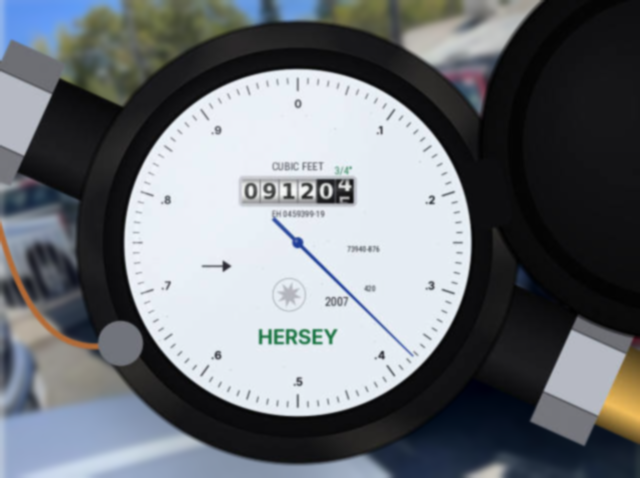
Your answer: 91204.37 ft³
